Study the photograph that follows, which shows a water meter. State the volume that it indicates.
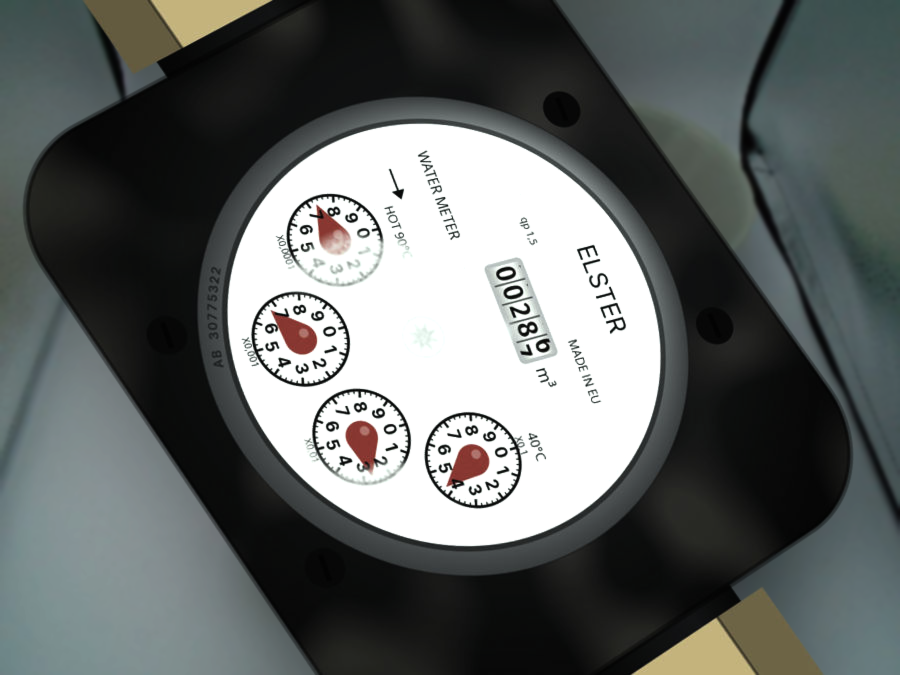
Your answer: 286.4267 m³
